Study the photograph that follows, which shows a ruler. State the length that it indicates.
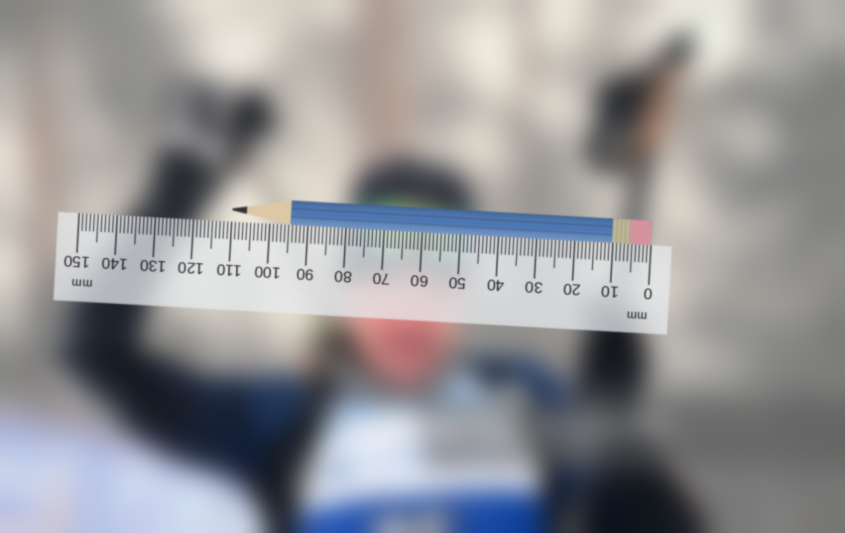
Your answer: 110 mm
